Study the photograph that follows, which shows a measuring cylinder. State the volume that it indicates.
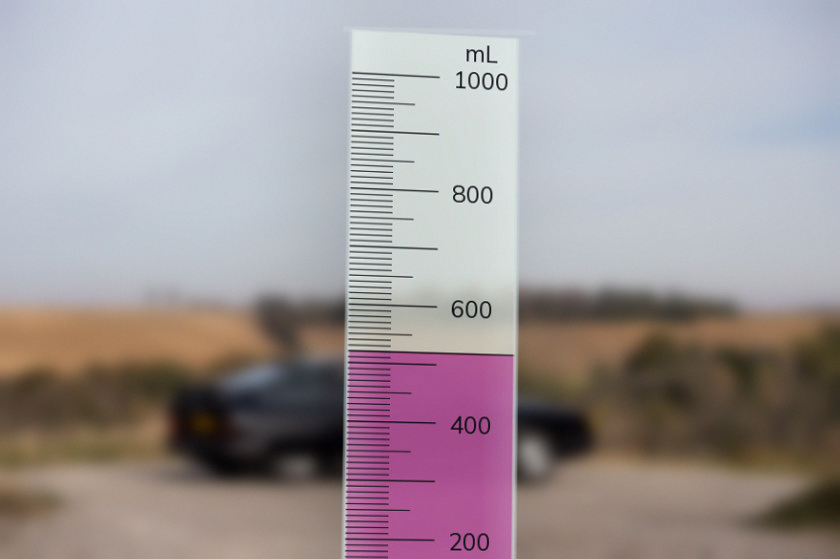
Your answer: 520 mL
